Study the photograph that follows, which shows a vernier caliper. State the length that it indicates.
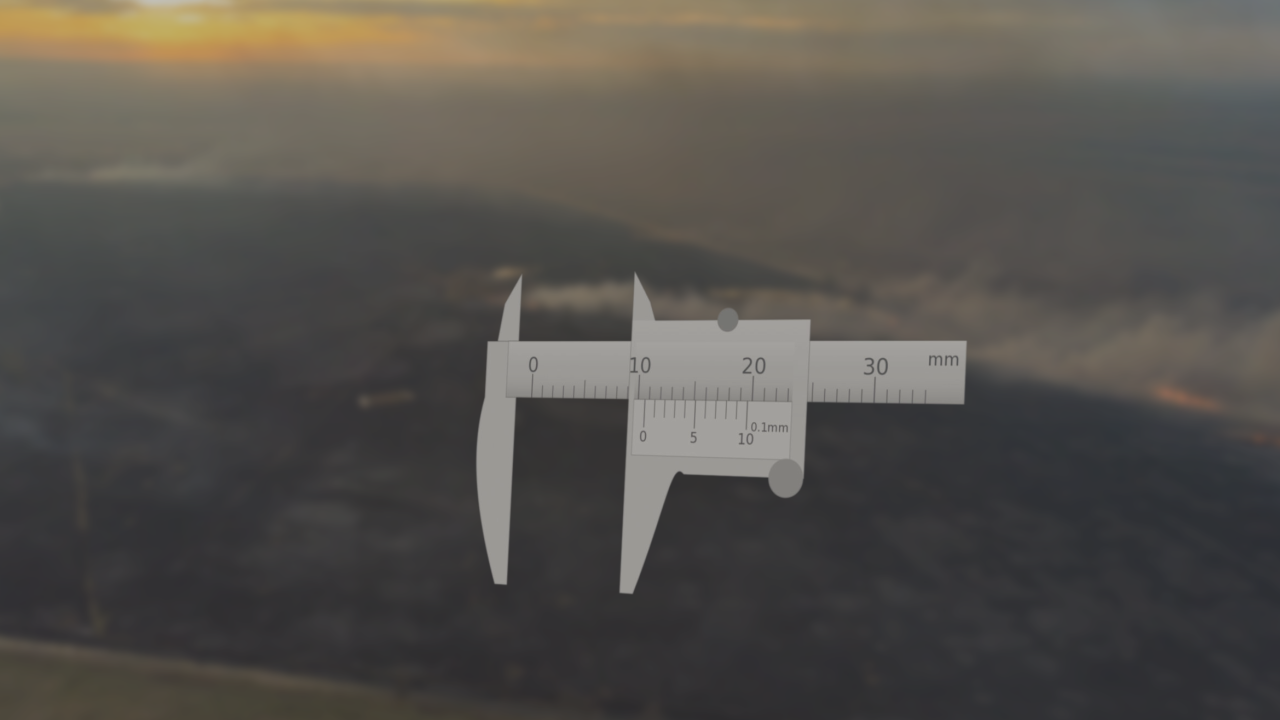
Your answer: 10.6 mm
